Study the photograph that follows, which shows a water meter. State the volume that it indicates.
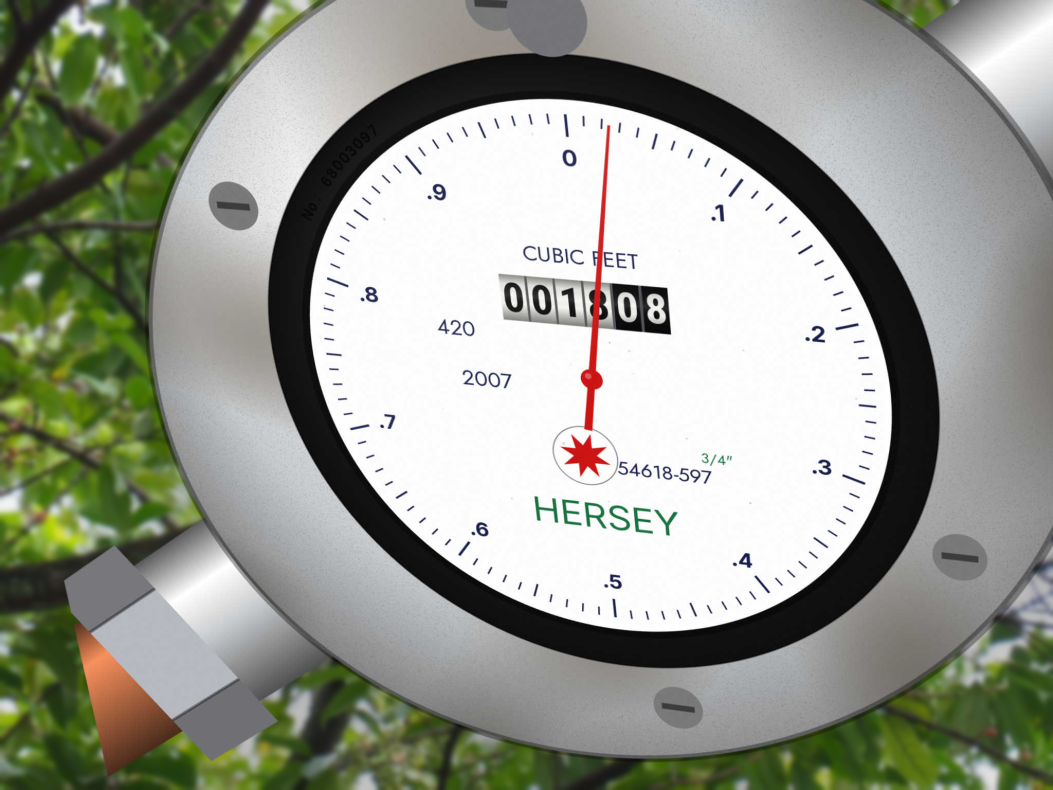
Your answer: 1808.02 ft³
